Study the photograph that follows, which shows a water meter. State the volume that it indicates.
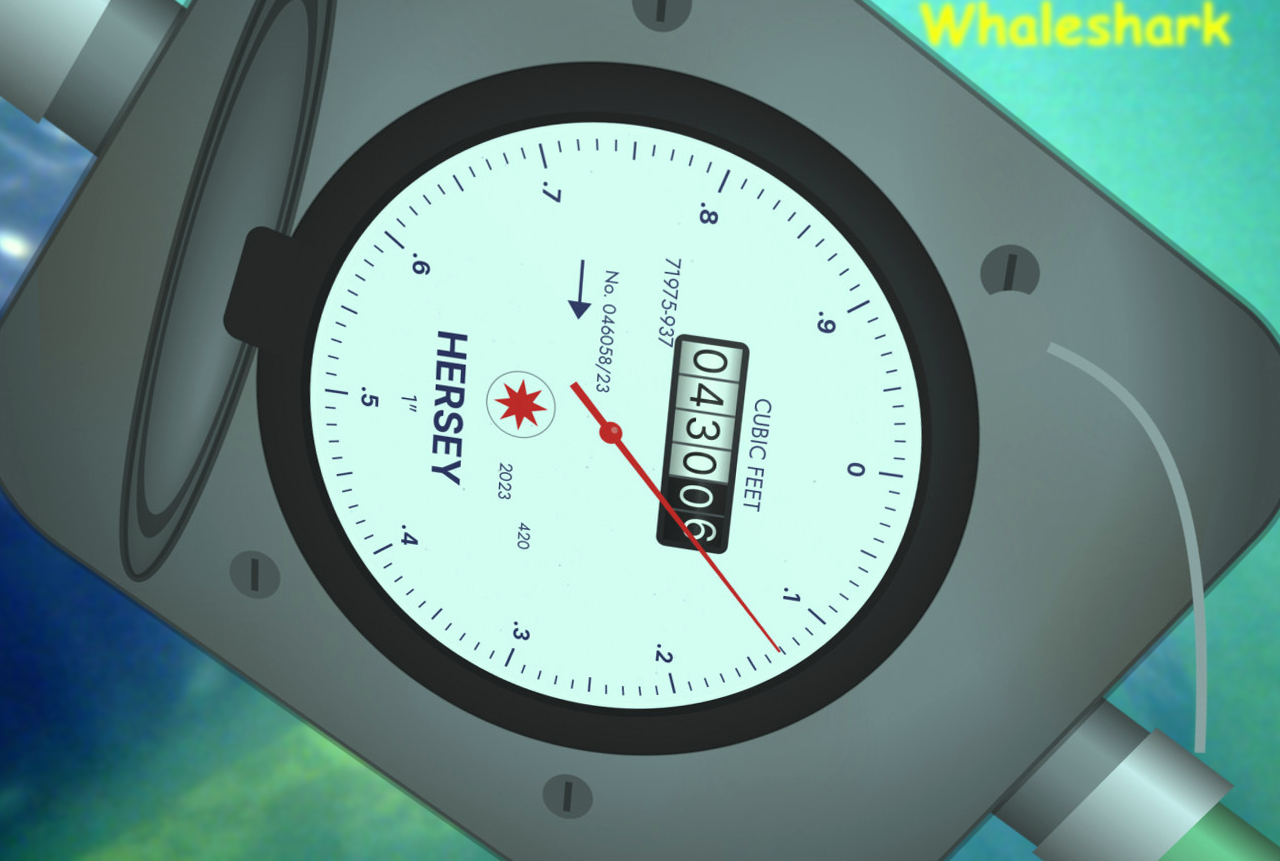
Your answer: 43006.13 ft³
